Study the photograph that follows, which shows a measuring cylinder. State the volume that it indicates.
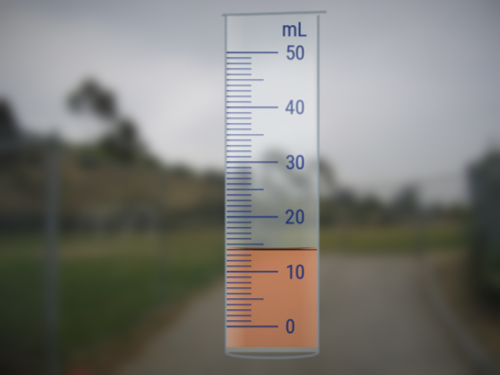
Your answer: 14 mL
